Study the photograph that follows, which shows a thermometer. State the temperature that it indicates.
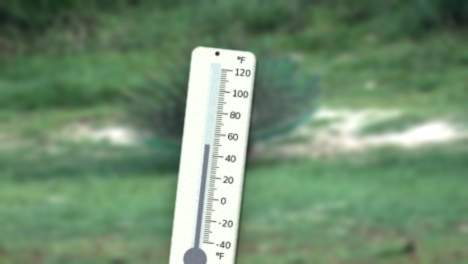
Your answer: 50 °F
